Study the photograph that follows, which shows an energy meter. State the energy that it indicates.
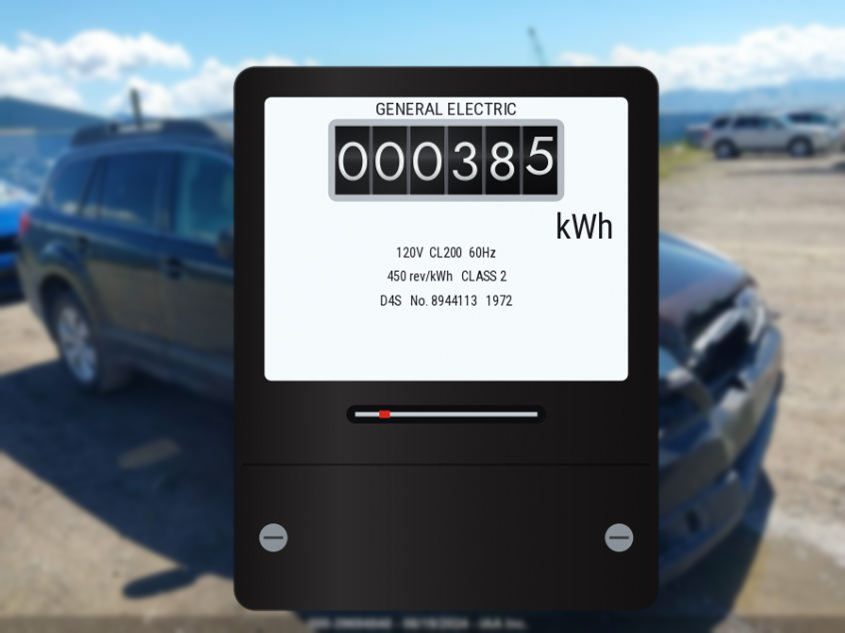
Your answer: 385 kWh
